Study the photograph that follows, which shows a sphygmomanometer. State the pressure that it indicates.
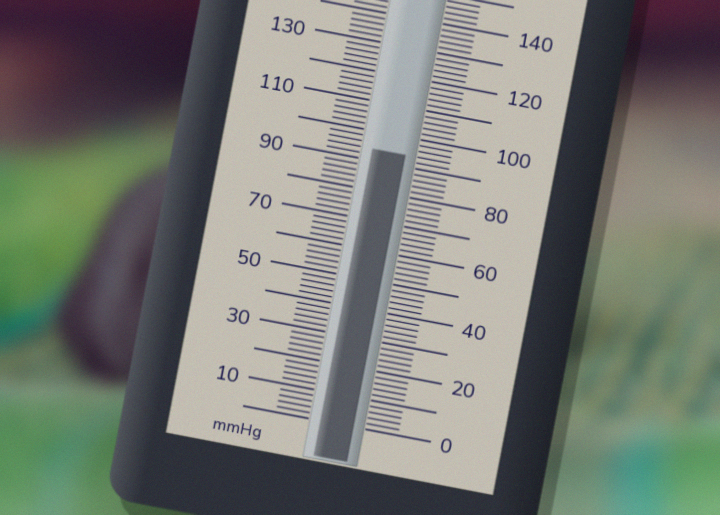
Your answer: 94 mmHg
